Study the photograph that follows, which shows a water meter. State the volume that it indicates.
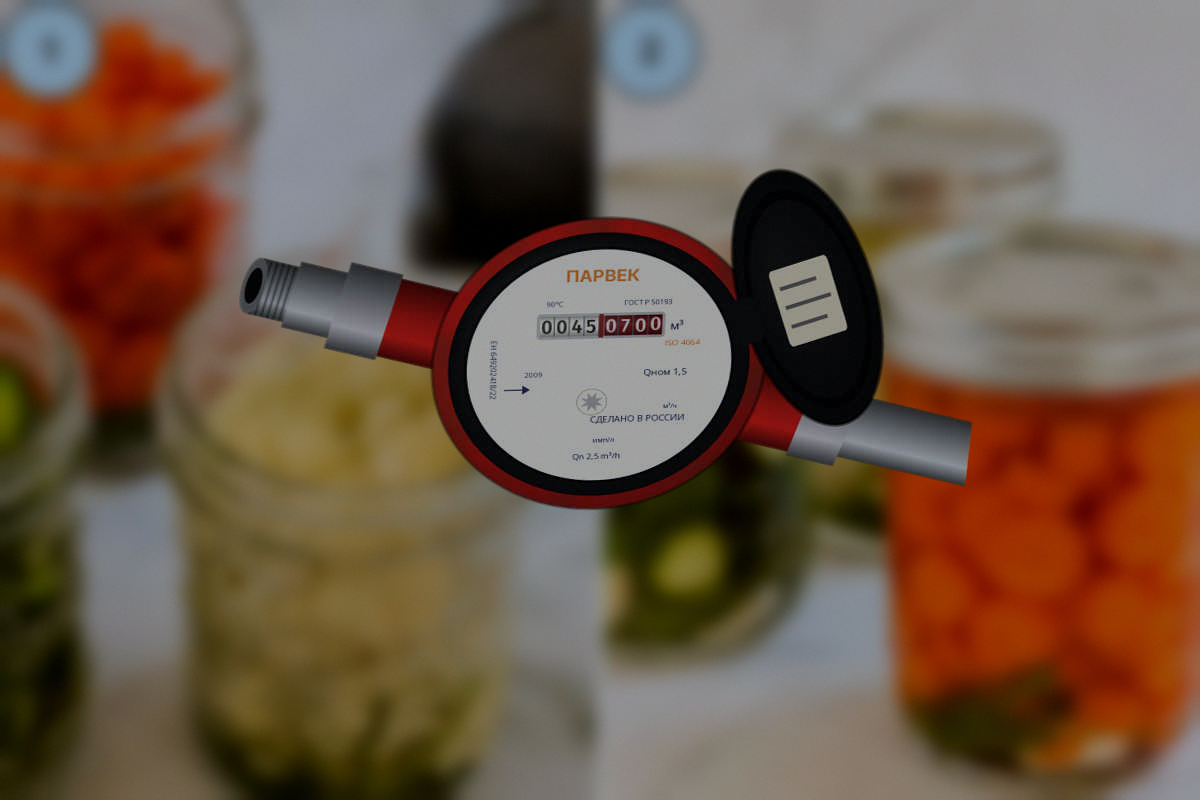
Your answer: 45.0700 m³
